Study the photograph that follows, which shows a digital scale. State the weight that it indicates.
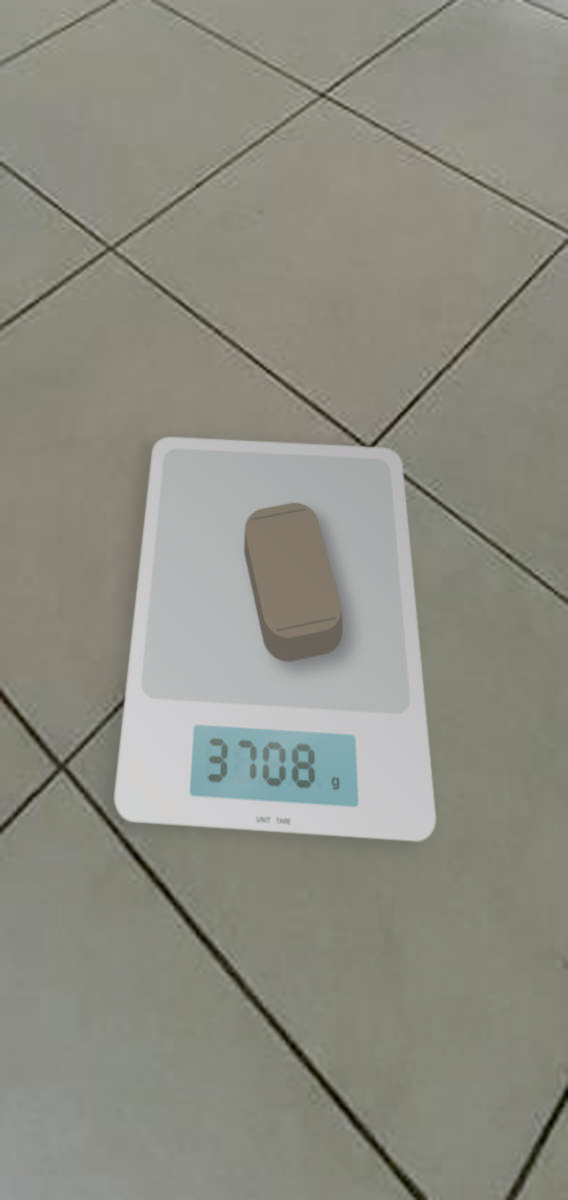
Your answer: 3708 g
